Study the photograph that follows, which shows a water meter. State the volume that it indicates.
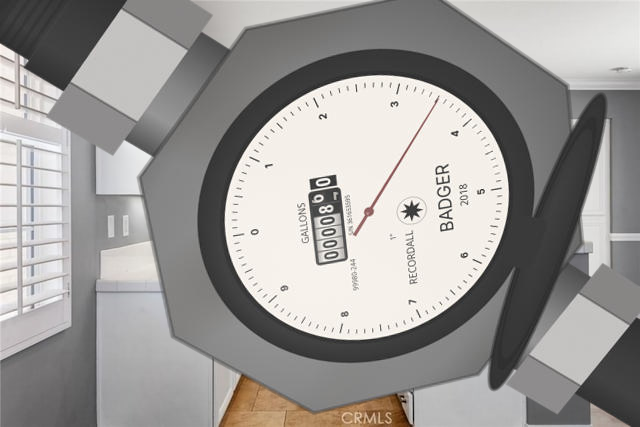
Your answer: 863.5 gal
